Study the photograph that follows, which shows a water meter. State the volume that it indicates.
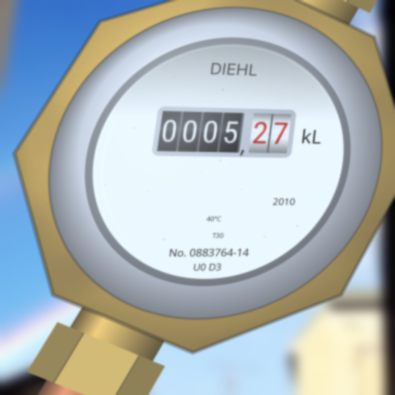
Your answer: 5.27 kL
